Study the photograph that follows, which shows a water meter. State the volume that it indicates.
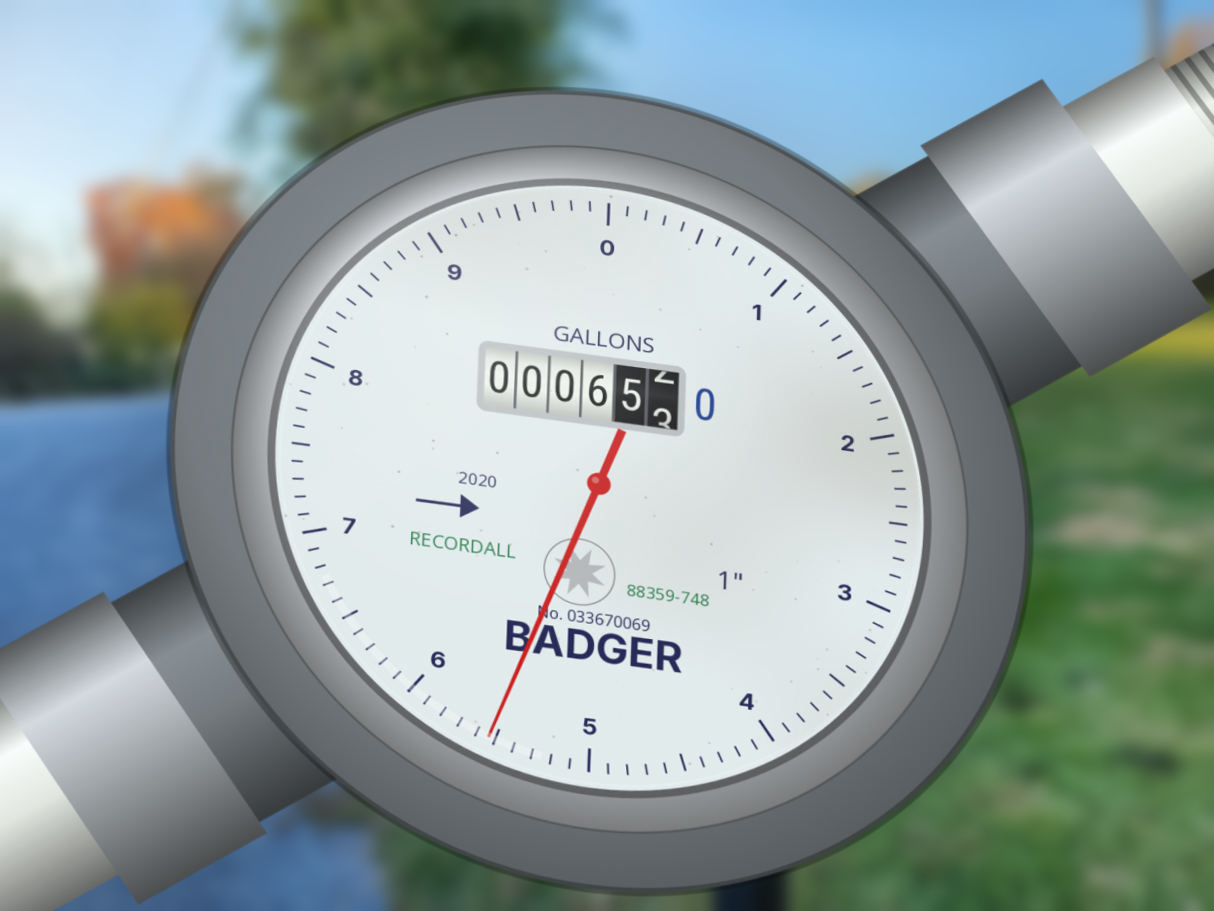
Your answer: 6525.5 gal
